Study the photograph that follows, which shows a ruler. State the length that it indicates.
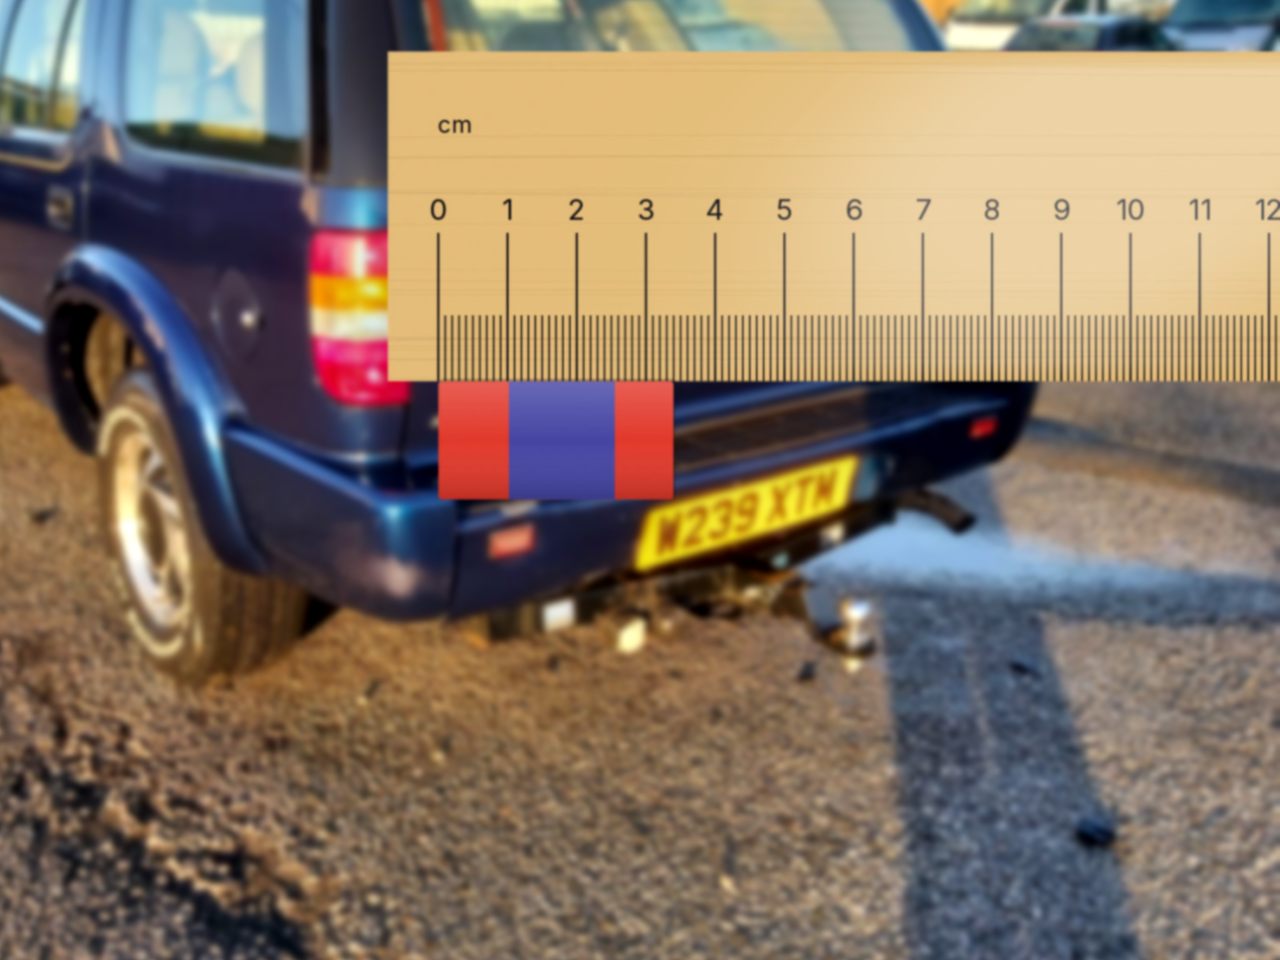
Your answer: 3.4 cm
